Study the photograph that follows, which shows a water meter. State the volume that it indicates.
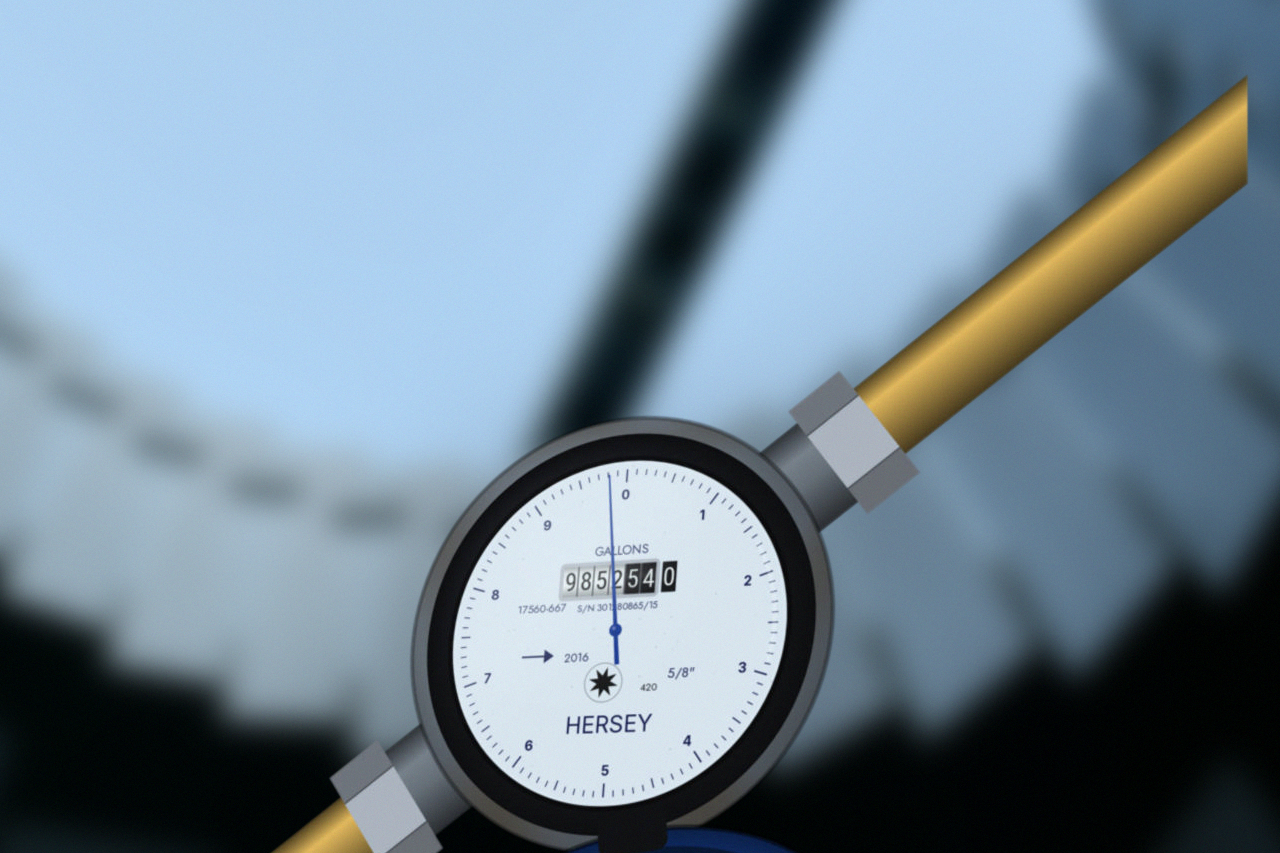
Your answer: 9852539.8 gal
